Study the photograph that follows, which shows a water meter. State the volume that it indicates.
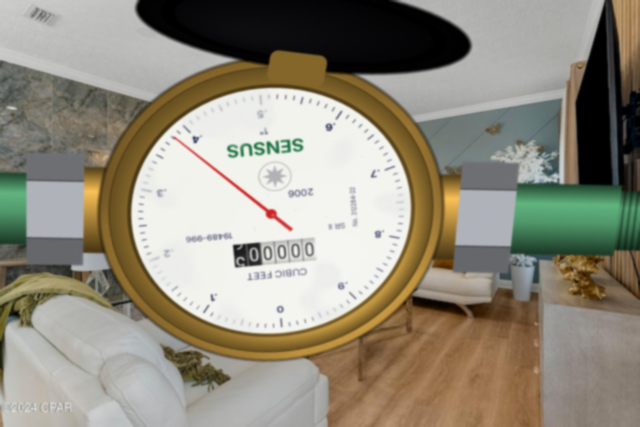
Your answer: 5.38 ft³
